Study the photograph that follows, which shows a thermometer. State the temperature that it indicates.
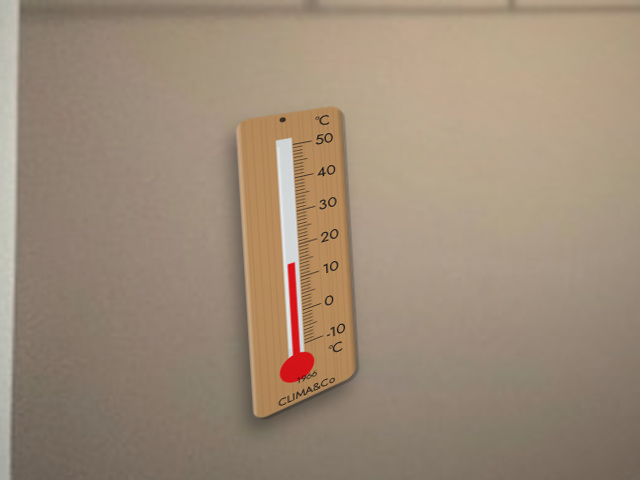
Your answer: 15 °C
